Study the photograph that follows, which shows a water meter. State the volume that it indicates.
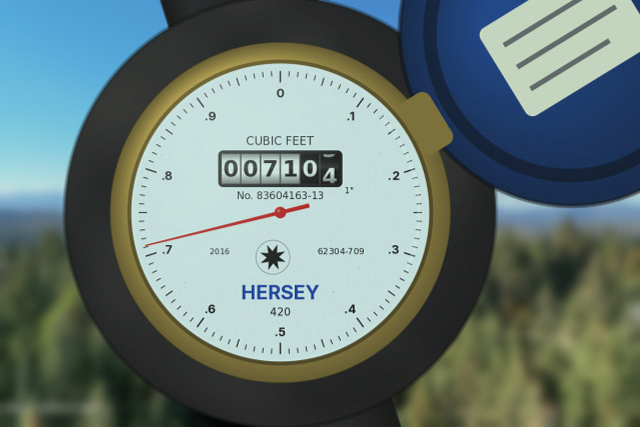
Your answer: 7103.71 ft³
